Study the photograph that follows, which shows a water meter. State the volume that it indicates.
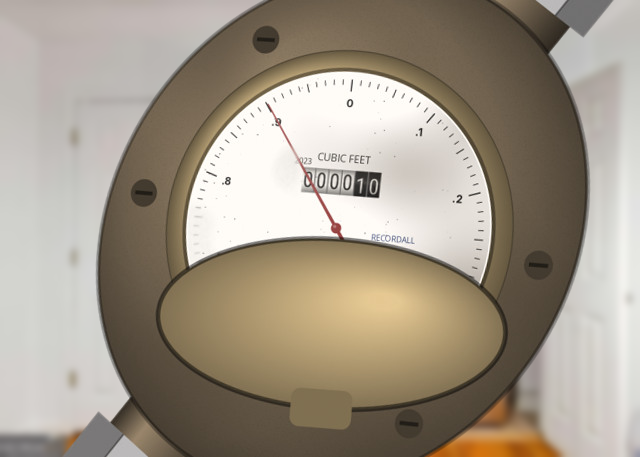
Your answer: 9.90 ft³
